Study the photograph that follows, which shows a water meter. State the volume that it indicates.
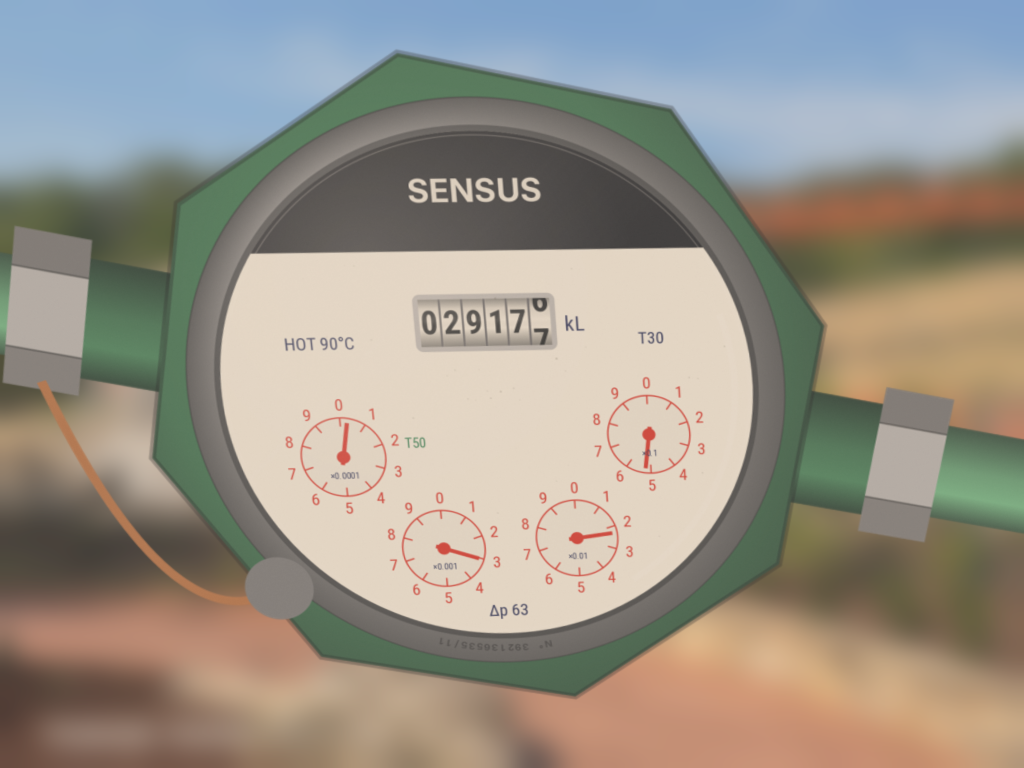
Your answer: 29176.5230 kL
